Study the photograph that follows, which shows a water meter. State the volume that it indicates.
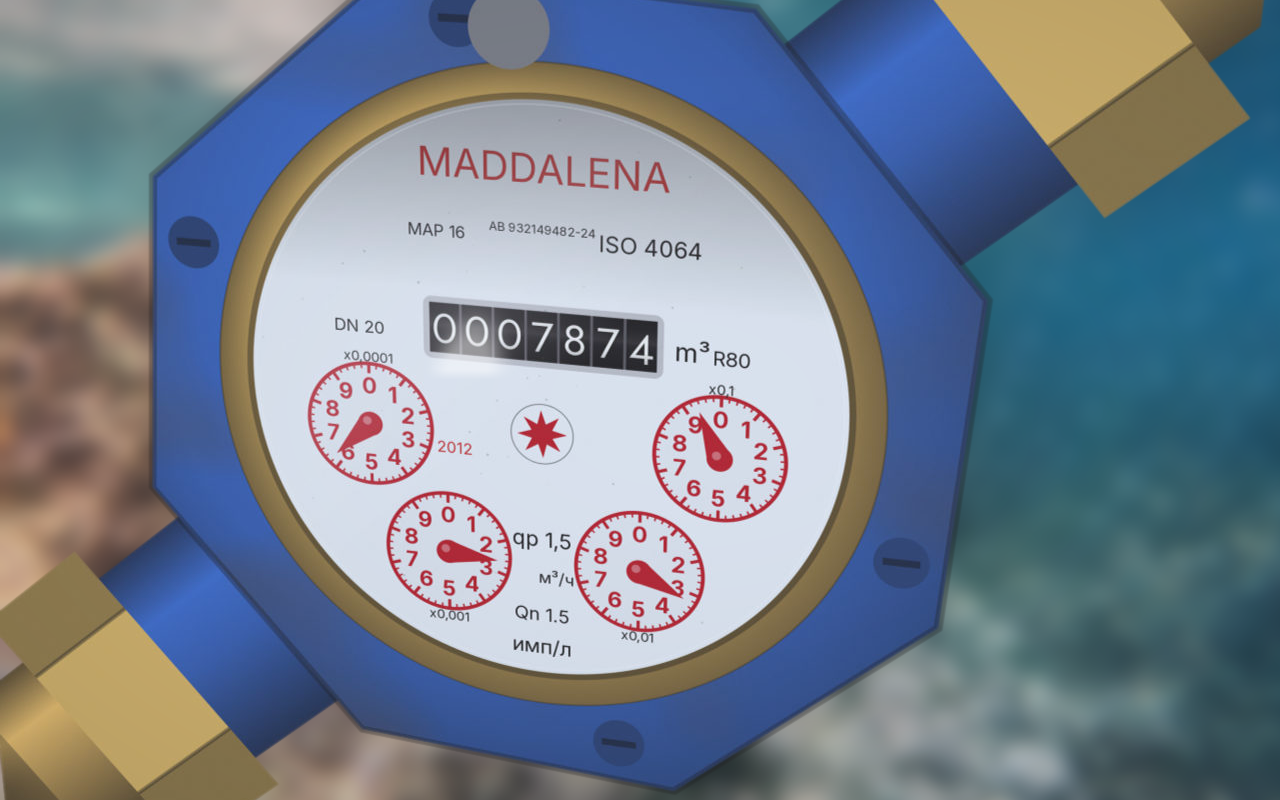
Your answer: 7873.9326 m³
